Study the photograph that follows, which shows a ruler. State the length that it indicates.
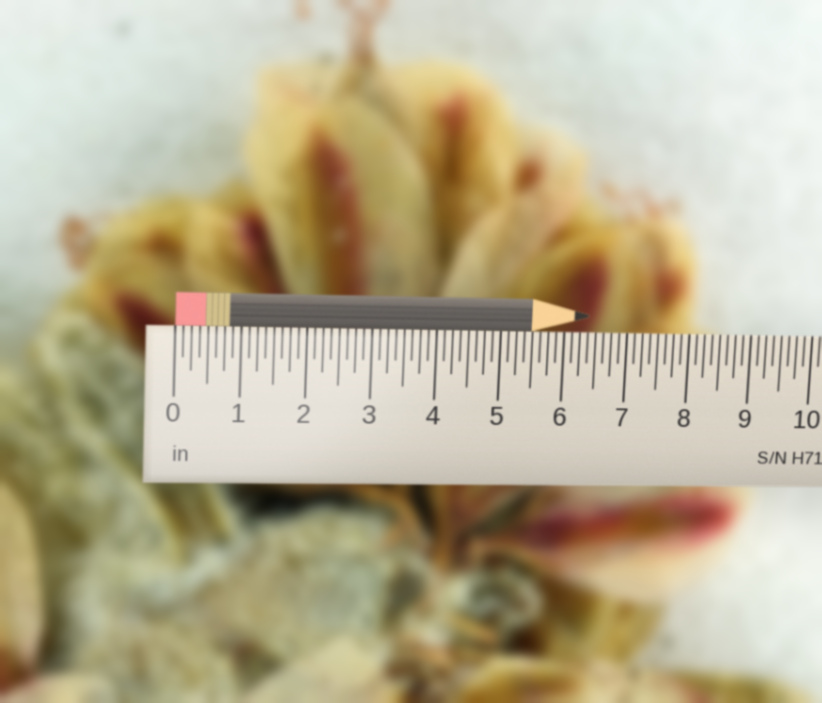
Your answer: 6.375 in
